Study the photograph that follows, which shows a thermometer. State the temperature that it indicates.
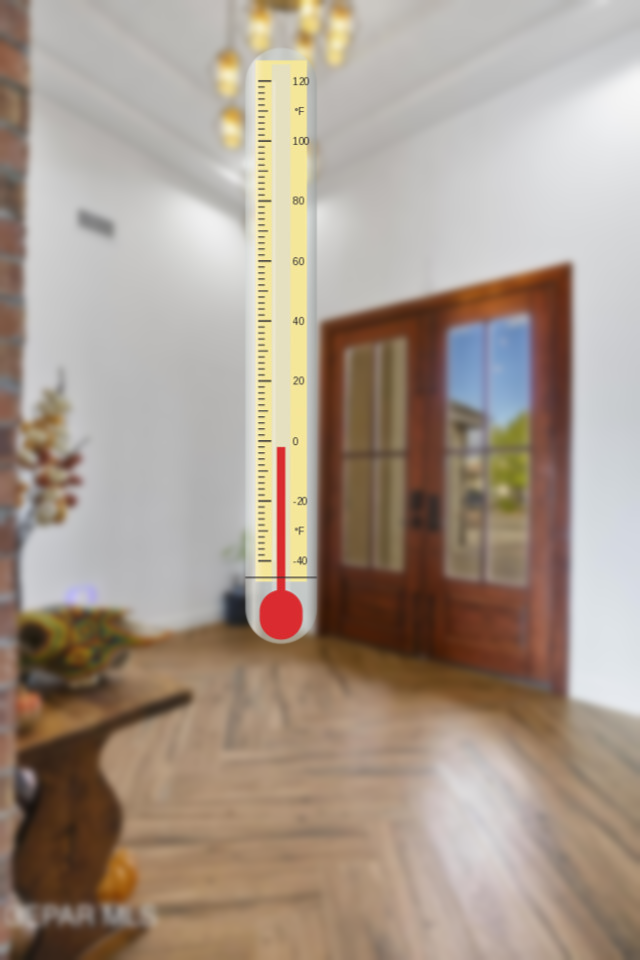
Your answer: -2 °F
